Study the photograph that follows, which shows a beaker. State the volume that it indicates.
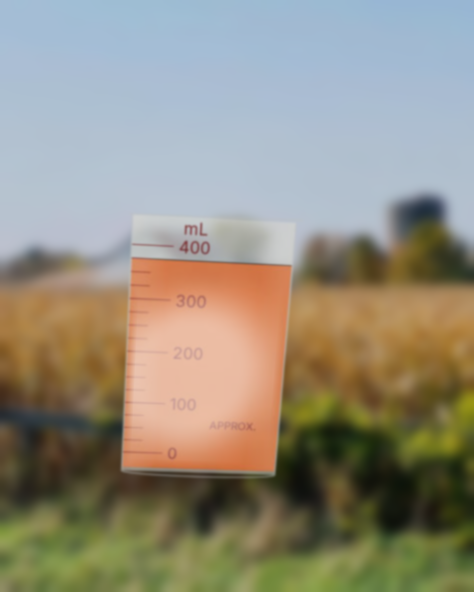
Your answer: 375 mL
